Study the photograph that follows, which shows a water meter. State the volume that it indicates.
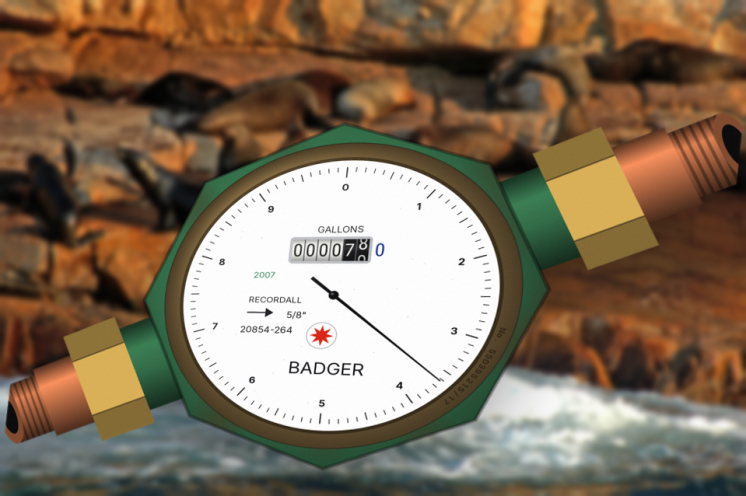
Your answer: 783.6 gal
